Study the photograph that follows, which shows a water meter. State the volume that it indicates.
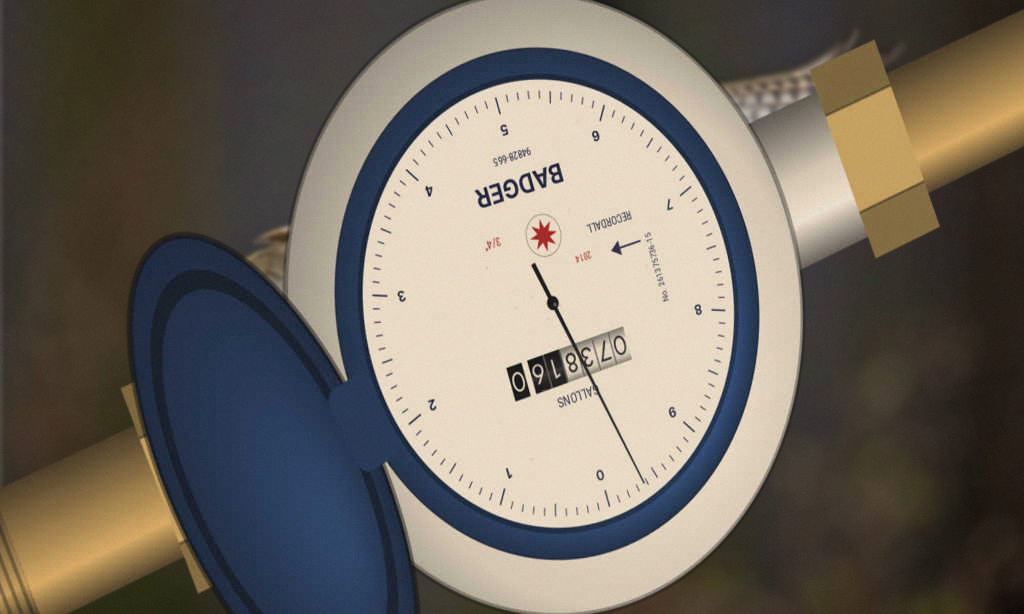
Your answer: 738159.6 gal
